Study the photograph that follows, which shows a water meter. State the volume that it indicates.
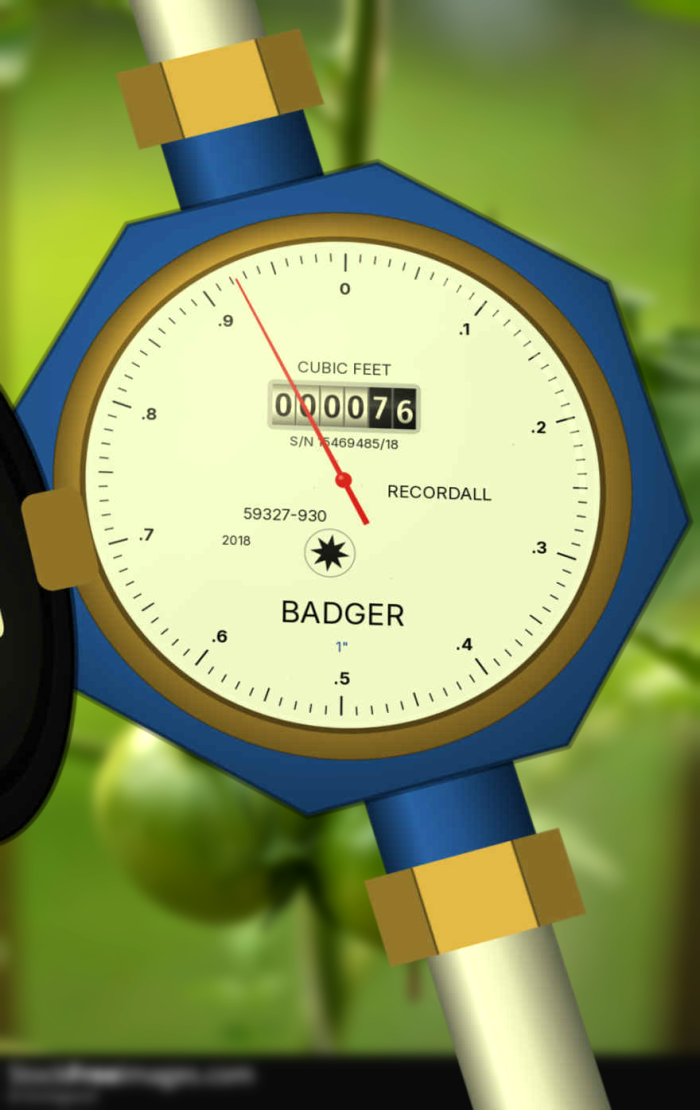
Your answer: 75.92 ft³
